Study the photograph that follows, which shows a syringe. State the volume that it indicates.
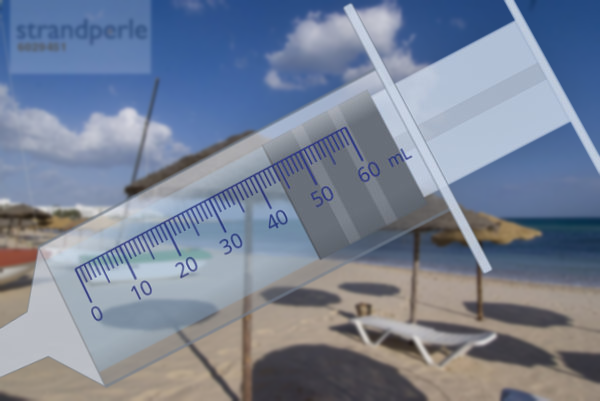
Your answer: 44 mL
